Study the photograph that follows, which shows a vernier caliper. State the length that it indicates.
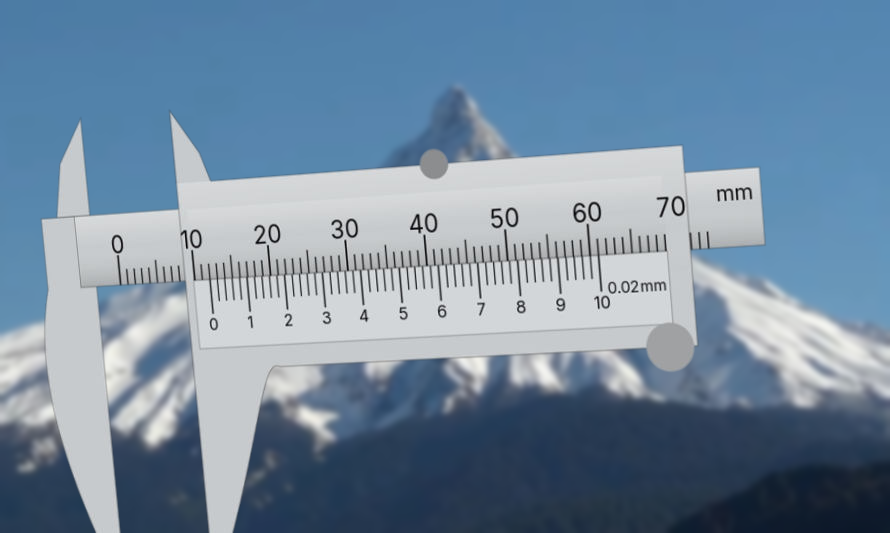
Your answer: 12.0 mm
